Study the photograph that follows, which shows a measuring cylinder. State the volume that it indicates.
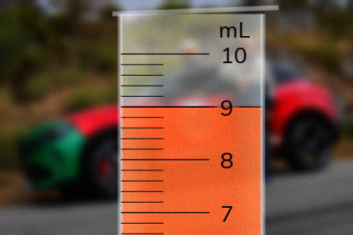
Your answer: 9 mL
